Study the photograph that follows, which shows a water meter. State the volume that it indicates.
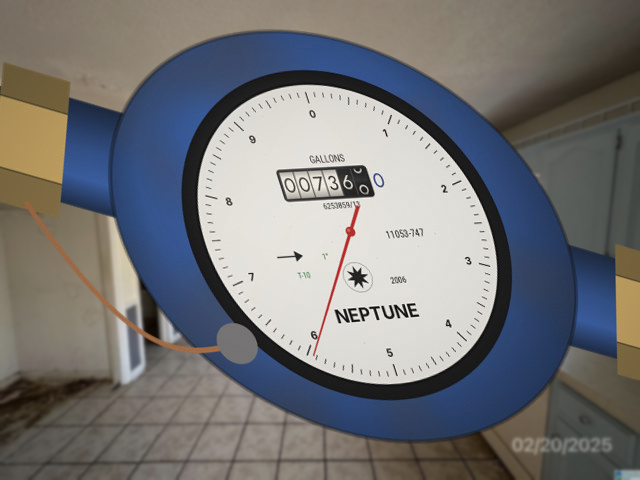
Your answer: 73685.9 gal
